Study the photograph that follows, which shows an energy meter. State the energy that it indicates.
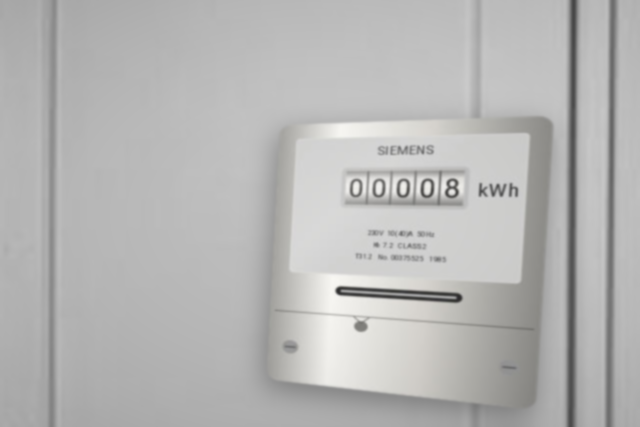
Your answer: 8 kWh
